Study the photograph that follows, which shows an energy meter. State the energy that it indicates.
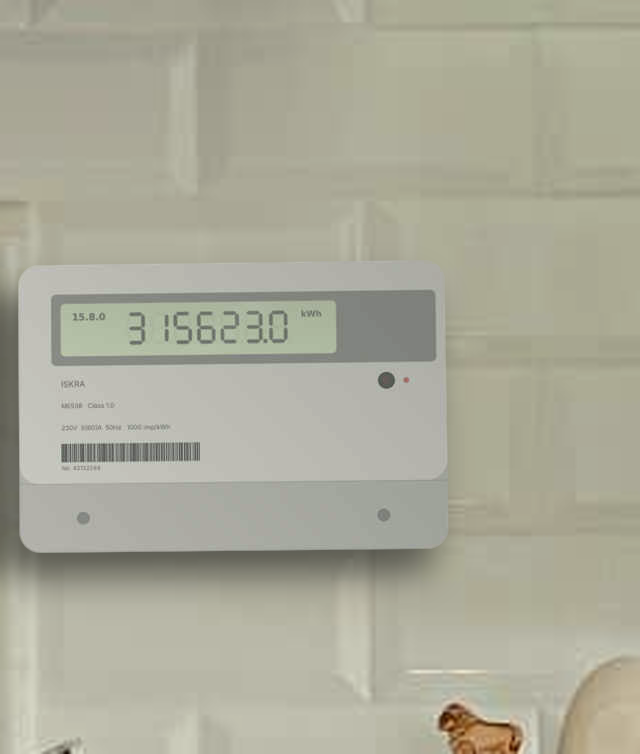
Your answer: 315623.0 kWh
